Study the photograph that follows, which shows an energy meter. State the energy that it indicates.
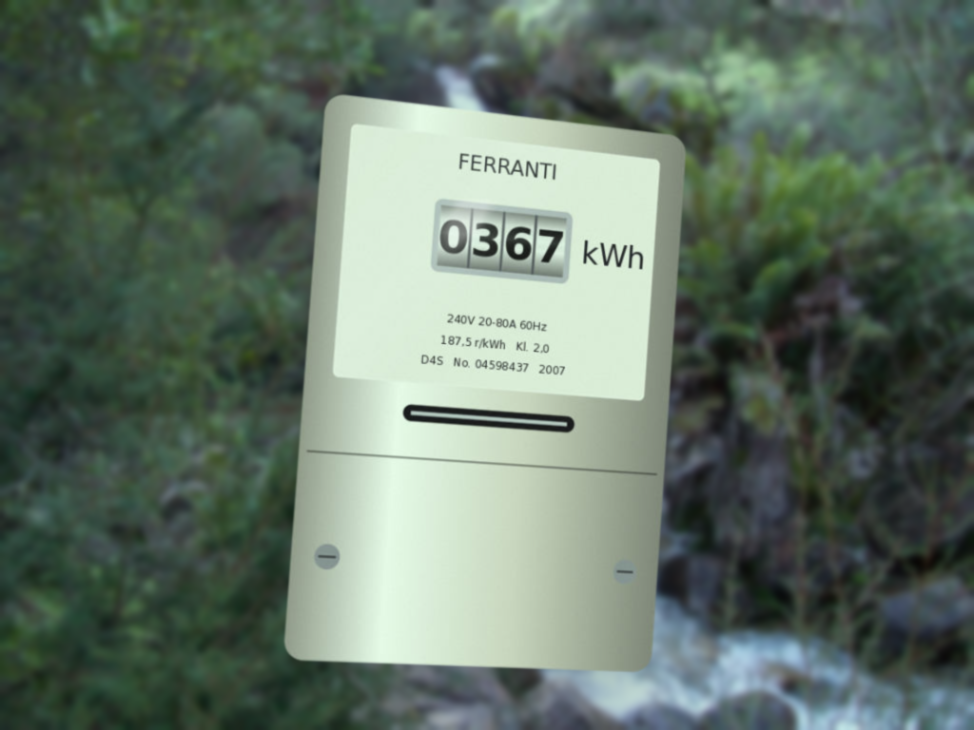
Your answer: 367 kWh
